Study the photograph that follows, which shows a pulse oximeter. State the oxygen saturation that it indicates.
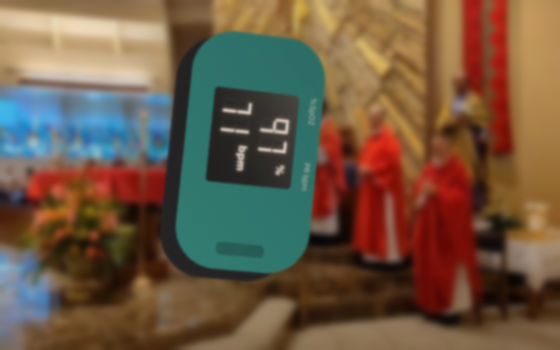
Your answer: 97 %
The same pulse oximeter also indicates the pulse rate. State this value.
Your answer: 71 bpm
